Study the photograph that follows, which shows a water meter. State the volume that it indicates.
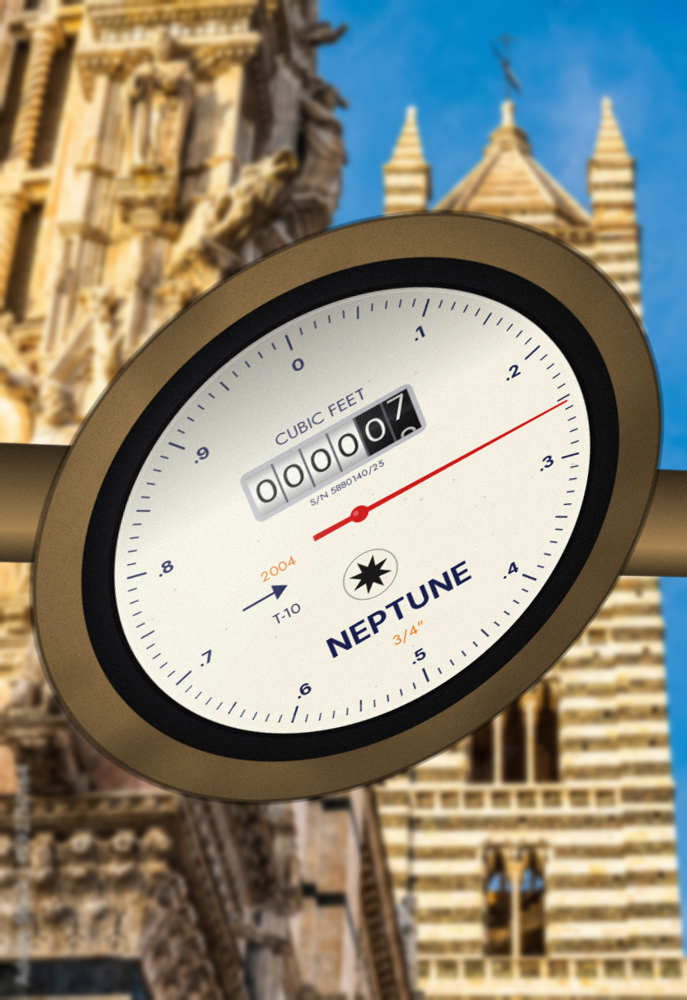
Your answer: 7.25 ft³
